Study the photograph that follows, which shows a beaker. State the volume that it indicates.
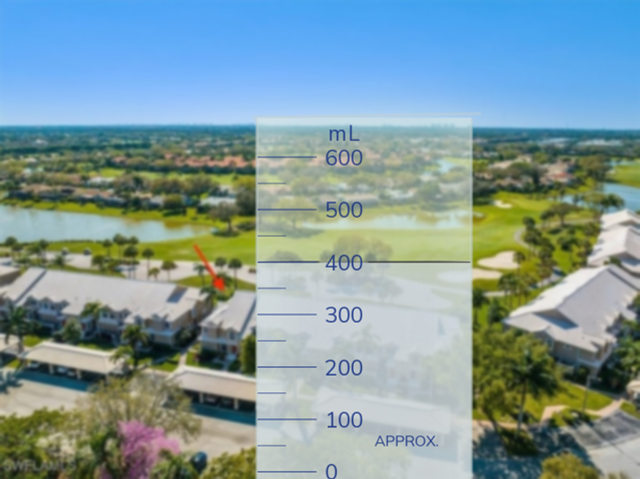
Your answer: 400 mL
